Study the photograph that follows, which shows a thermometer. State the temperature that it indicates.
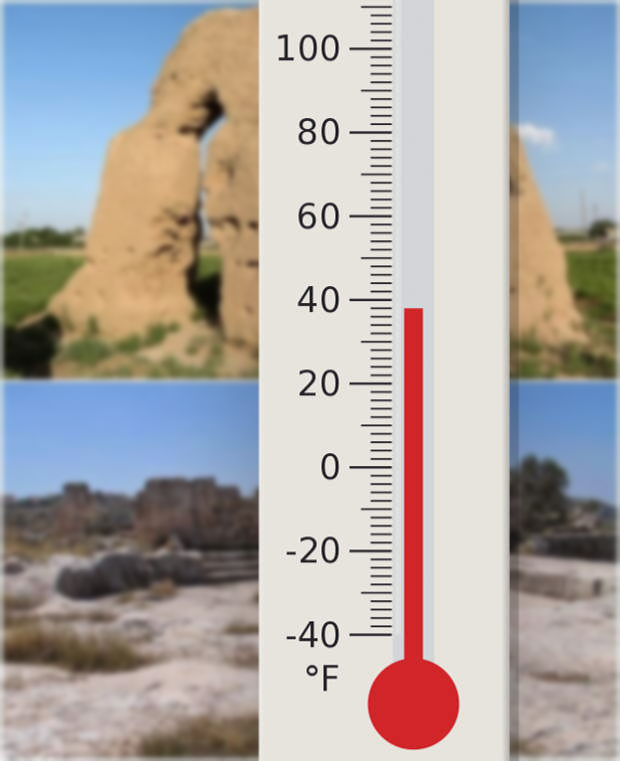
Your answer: 38 °F
